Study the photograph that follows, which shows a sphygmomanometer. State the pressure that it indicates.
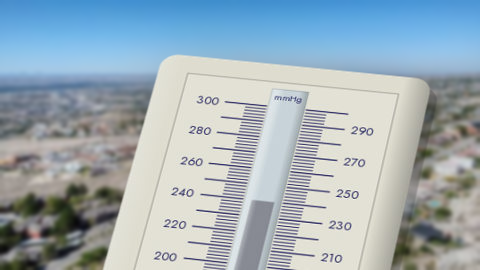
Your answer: 240 mmHg
